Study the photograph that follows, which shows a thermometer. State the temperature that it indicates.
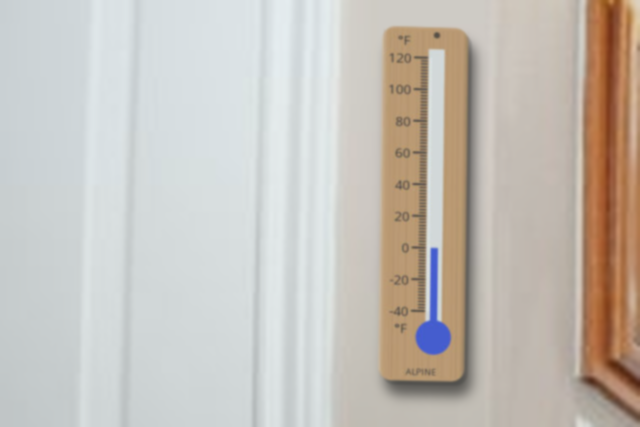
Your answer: 0 °F
